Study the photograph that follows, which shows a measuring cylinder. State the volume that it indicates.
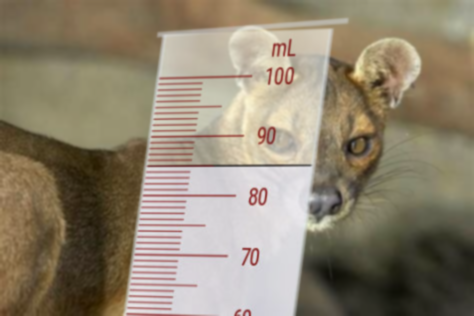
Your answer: 85 mL
